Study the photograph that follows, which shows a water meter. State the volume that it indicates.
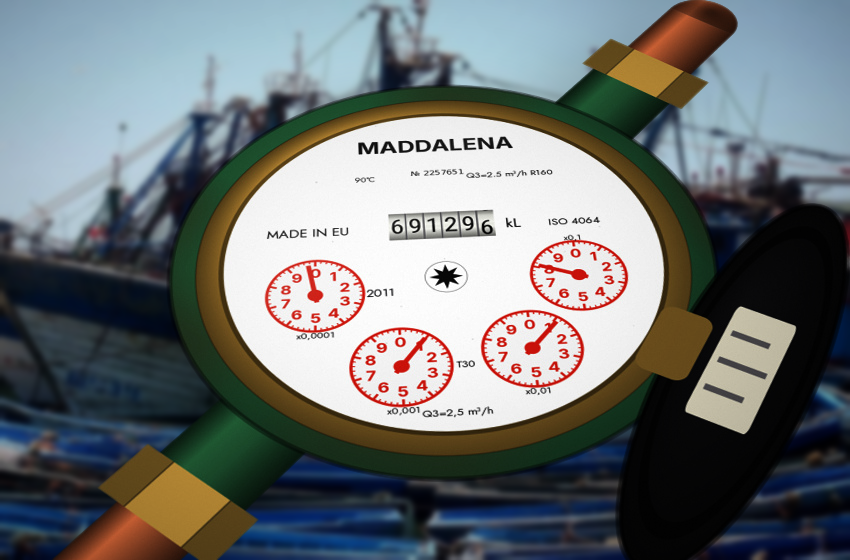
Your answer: 691295.8109 kL
